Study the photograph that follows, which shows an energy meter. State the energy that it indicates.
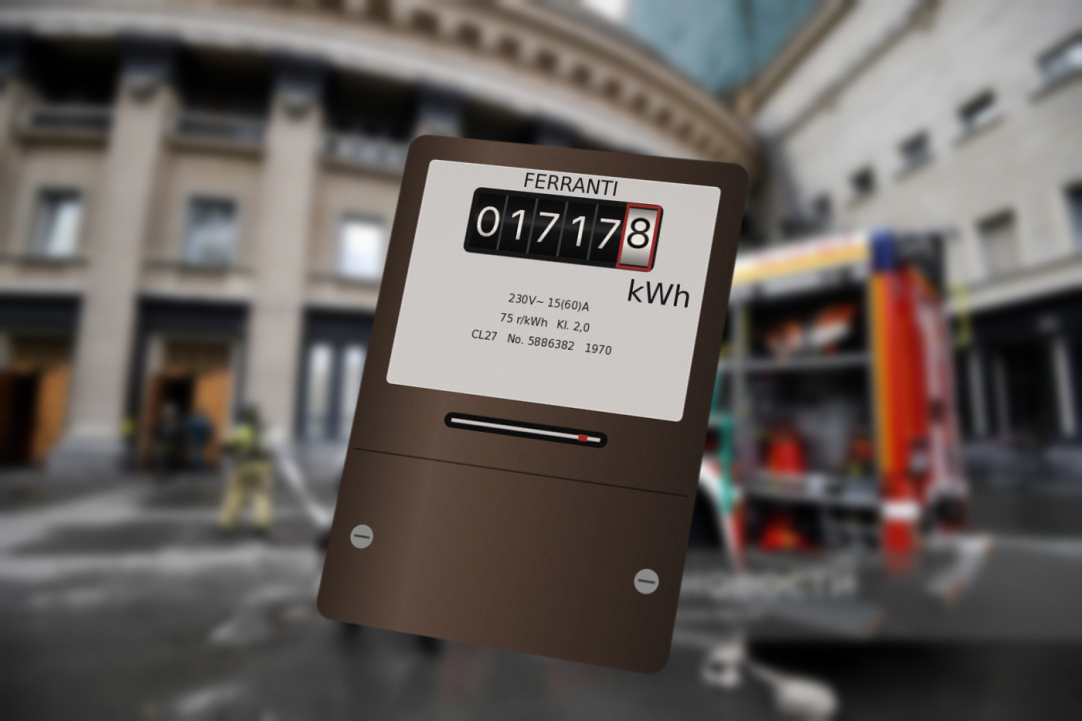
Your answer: 1717.8 kWh
